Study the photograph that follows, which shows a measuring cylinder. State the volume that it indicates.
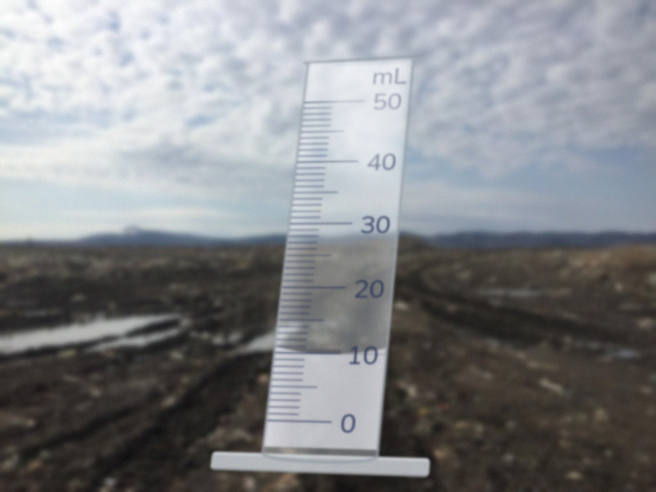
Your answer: 10 mL
